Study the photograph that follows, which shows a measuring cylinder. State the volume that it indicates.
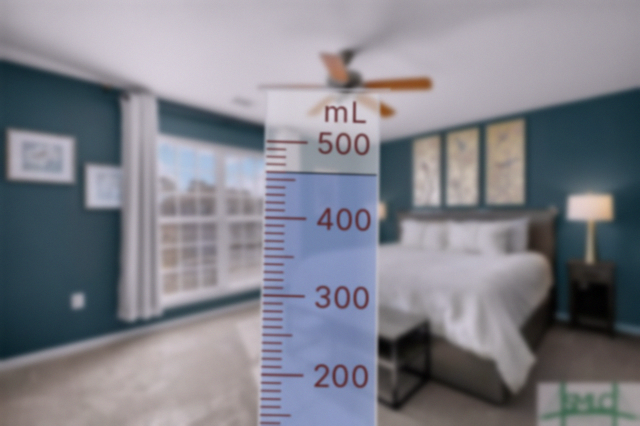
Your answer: 460 mL
